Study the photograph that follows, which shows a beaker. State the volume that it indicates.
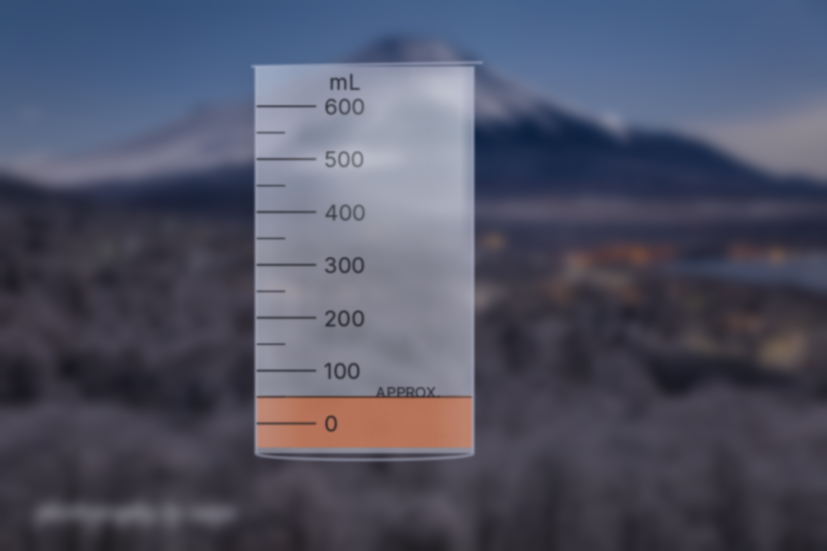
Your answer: 50 mL
